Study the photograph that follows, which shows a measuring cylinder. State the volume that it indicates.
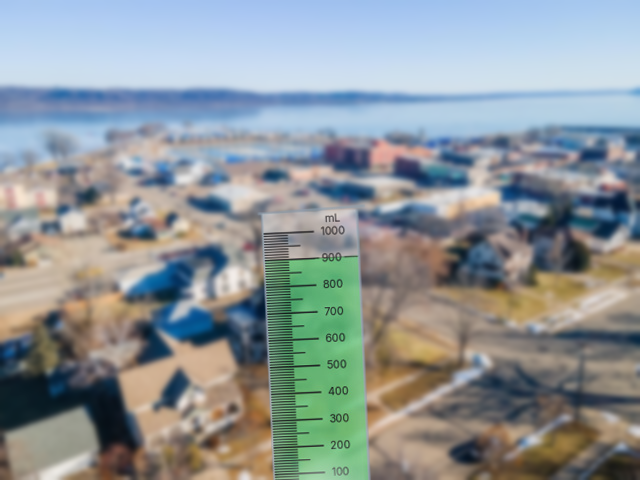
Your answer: 900 mL
